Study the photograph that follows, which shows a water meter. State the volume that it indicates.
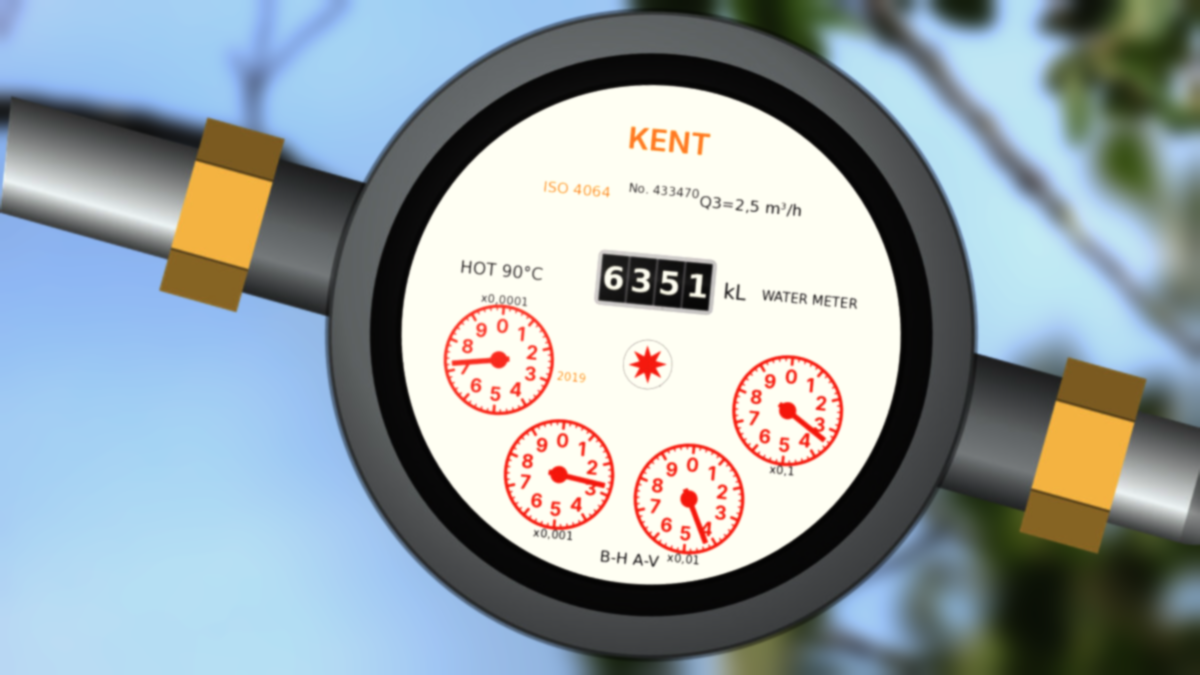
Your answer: 6351.3427 kL
